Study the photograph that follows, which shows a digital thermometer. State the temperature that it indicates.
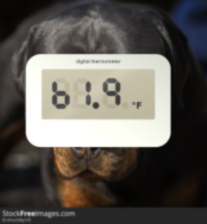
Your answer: 61.9 °F
